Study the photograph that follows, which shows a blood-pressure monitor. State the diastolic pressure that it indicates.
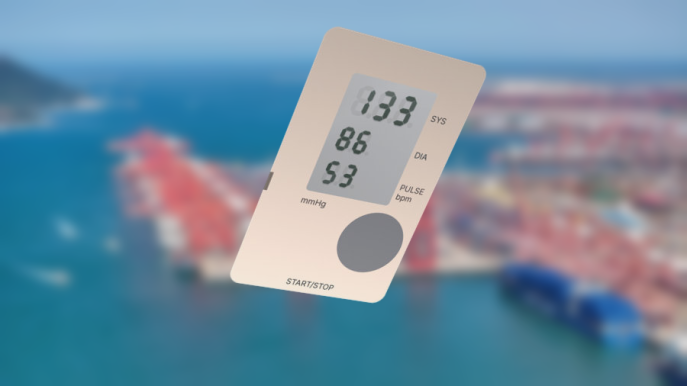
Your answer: 86 mmHg
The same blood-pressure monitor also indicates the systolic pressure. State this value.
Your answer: 133 mmHg
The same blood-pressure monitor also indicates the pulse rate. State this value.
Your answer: 53 bpm
